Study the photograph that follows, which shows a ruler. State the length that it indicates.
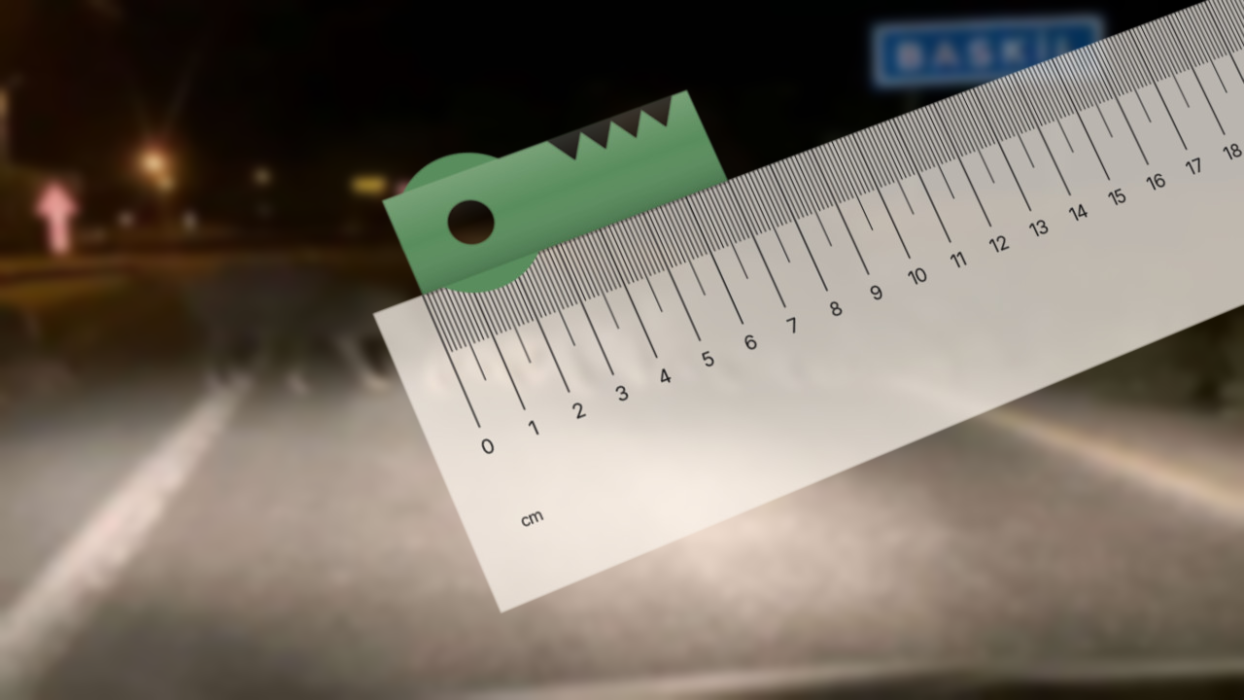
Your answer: 7 cm
